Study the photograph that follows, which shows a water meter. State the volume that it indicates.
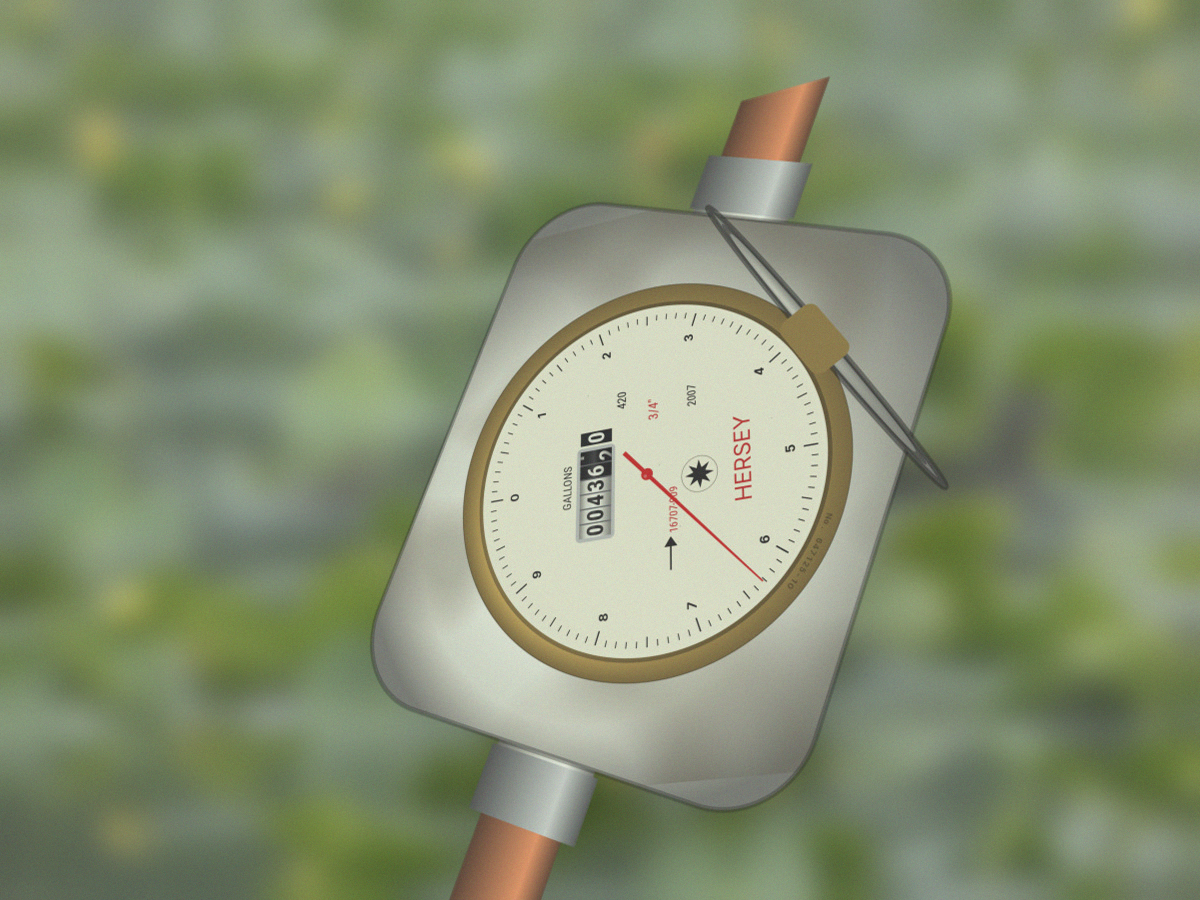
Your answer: 43616.3 gal
